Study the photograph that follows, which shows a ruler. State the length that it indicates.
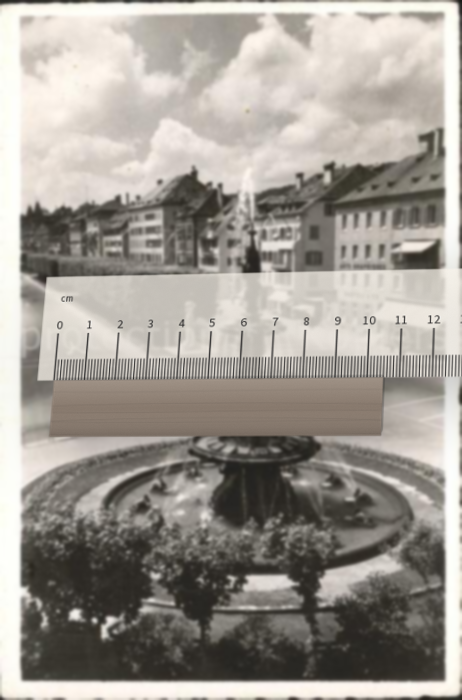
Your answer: 10.5 cm
